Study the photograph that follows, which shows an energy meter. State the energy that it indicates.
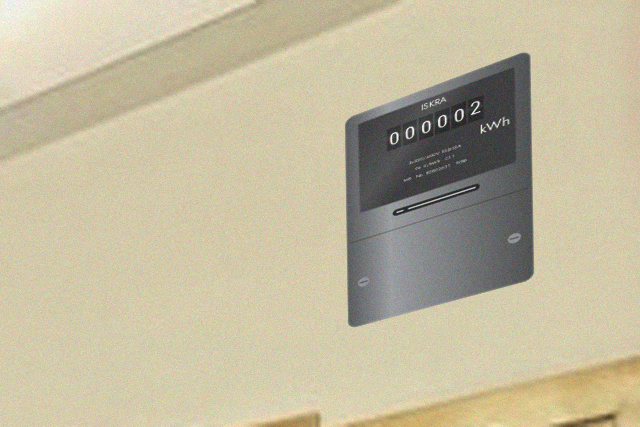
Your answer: 2 kWh
